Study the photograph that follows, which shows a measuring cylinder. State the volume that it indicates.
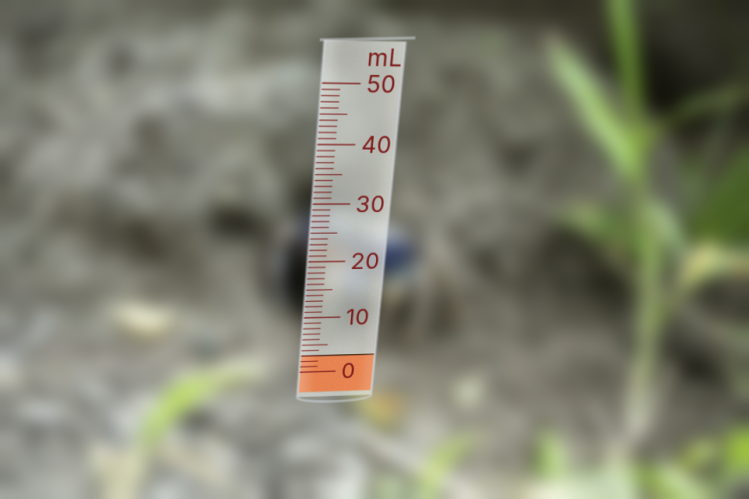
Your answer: 3 mL
